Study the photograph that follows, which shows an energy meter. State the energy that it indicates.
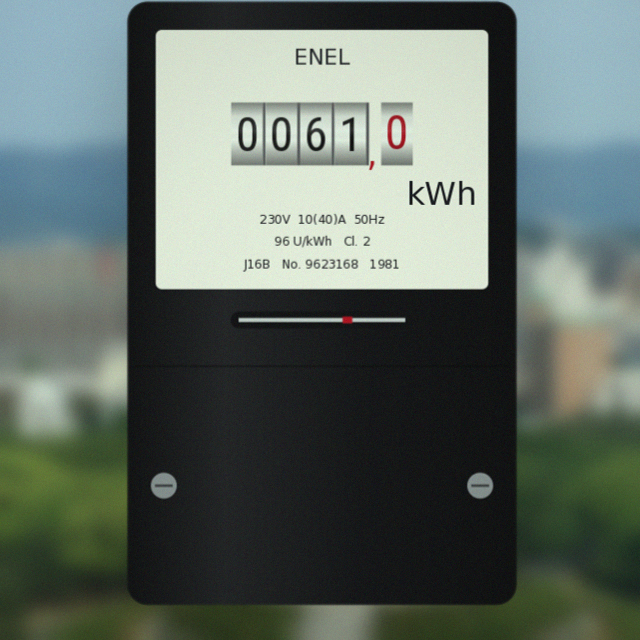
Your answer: 61.0 kWh
